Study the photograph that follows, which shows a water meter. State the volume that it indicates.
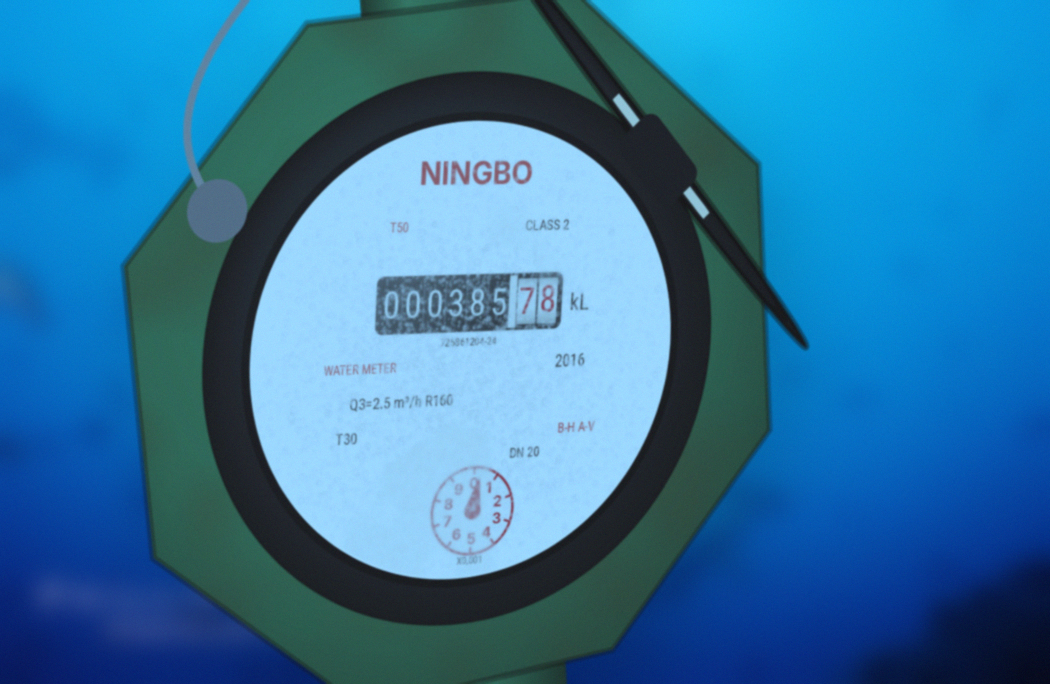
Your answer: 385.780 kL
